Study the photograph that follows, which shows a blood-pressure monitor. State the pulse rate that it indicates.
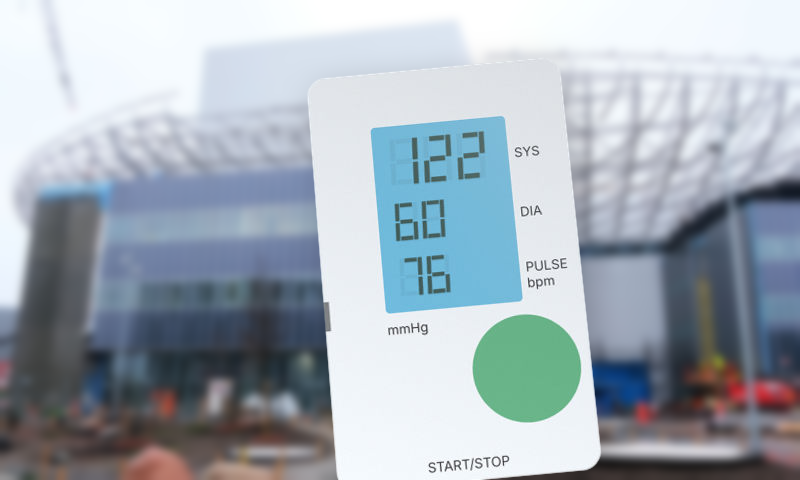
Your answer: 76 bpm
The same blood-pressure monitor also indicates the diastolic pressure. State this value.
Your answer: 60 mmHg
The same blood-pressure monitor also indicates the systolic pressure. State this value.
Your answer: 122 mmHg
